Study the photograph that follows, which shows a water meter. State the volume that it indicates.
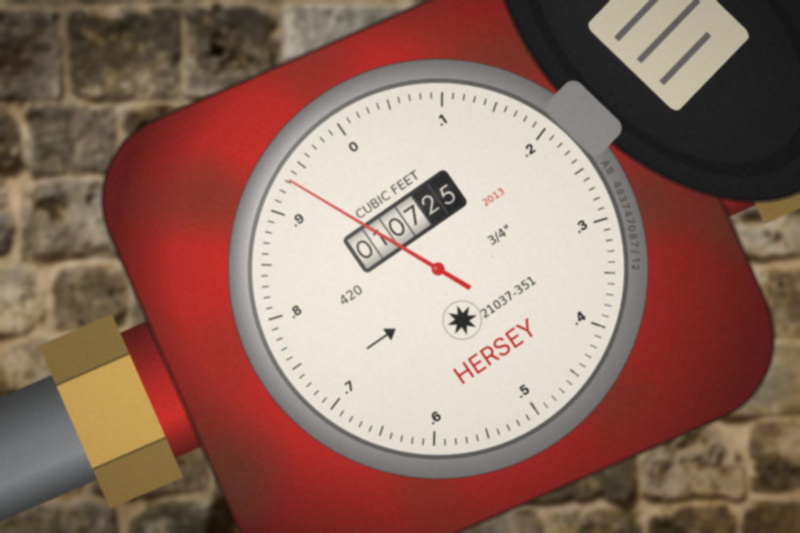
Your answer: 10724.93 ft³
